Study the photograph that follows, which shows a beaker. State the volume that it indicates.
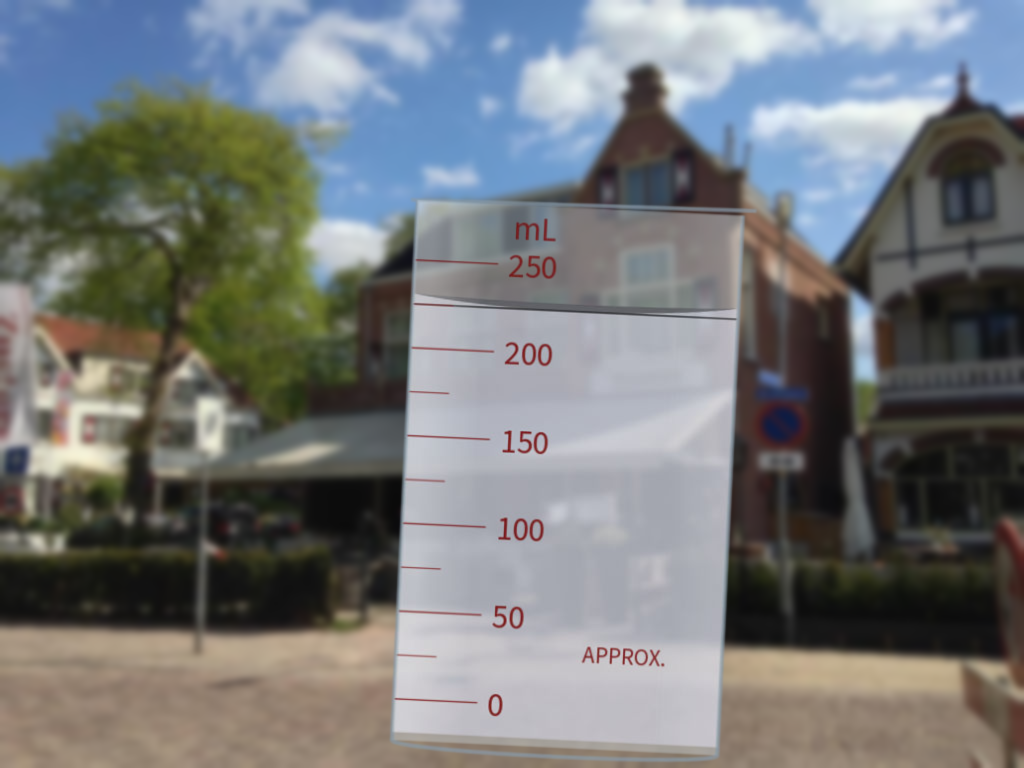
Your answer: 225 mL
